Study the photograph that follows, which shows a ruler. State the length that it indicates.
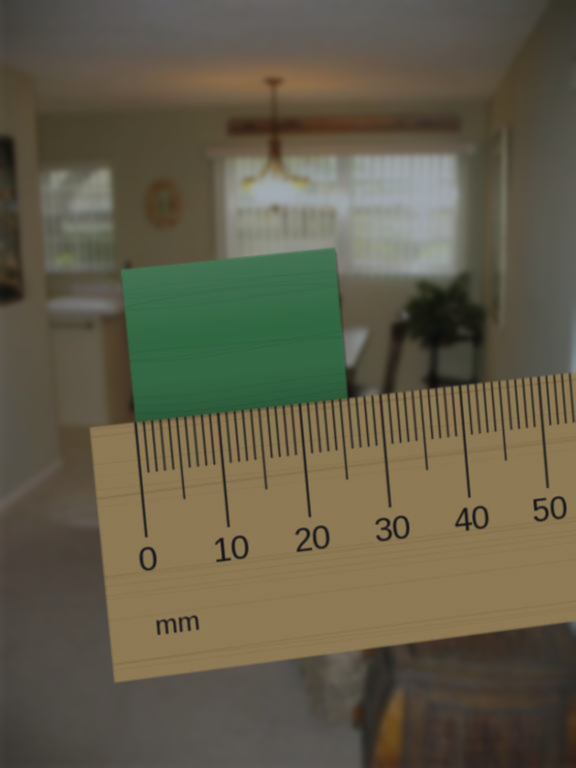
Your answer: 26 mm
